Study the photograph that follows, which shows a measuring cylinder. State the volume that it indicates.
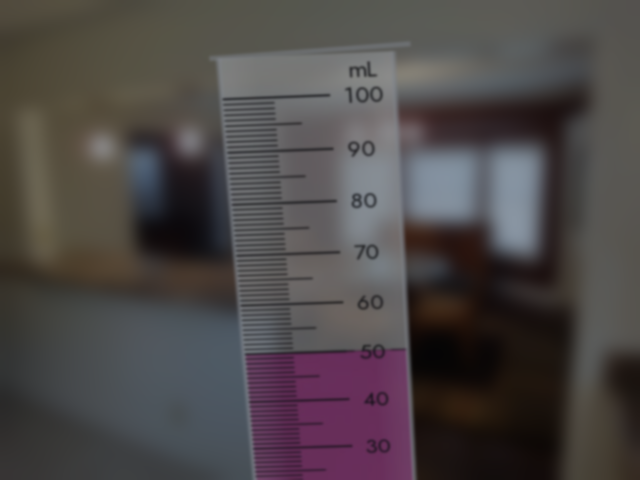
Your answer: 50 mL
